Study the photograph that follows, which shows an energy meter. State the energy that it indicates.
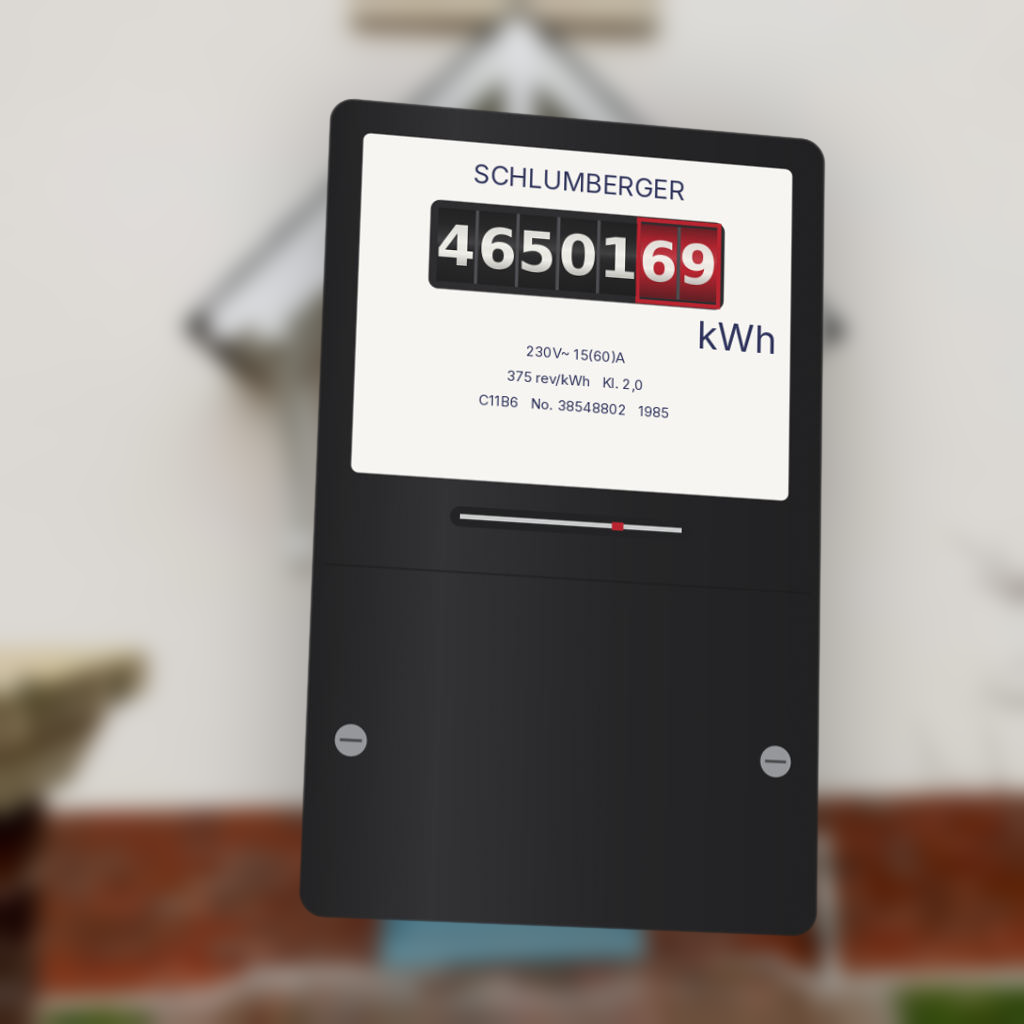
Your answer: 46501.69 kWh
